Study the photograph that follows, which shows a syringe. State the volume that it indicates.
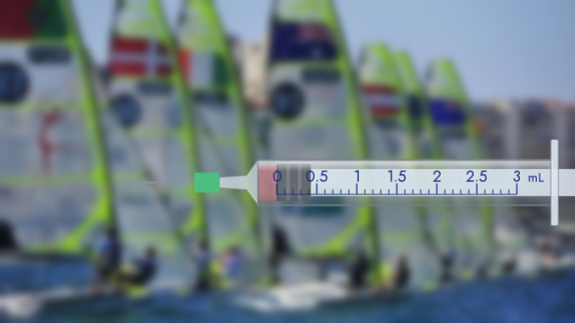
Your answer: 0 mL
